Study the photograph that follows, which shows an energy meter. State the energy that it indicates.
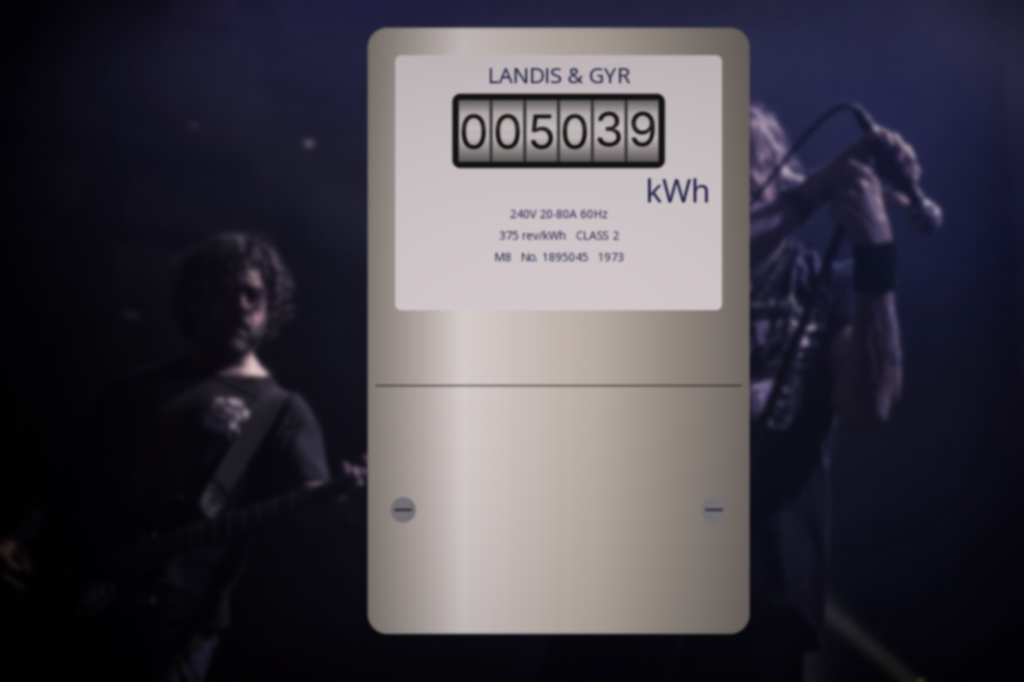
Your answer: 5039 kWh
